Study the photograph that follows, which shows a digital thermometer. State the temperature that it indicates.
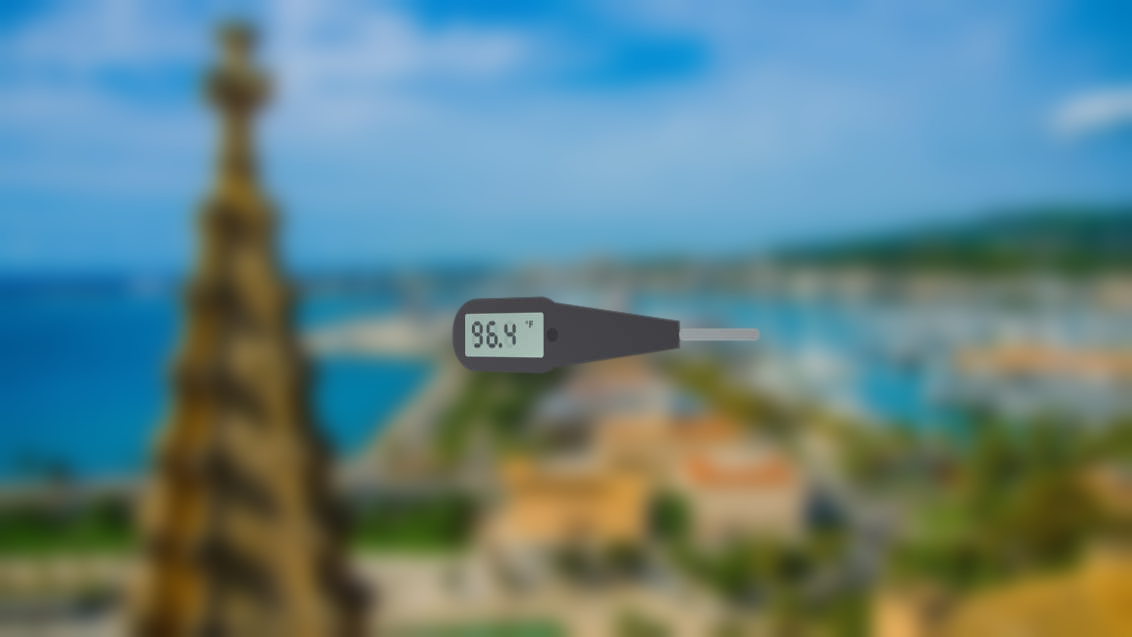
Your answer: 96.4 °F
